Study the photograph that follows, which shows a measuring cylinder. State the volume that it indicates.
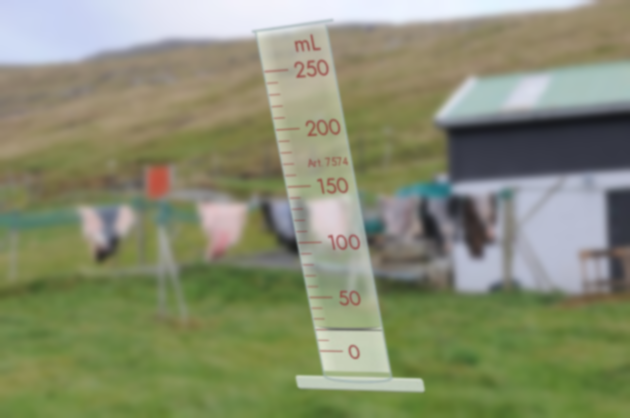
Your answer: 20 mL
